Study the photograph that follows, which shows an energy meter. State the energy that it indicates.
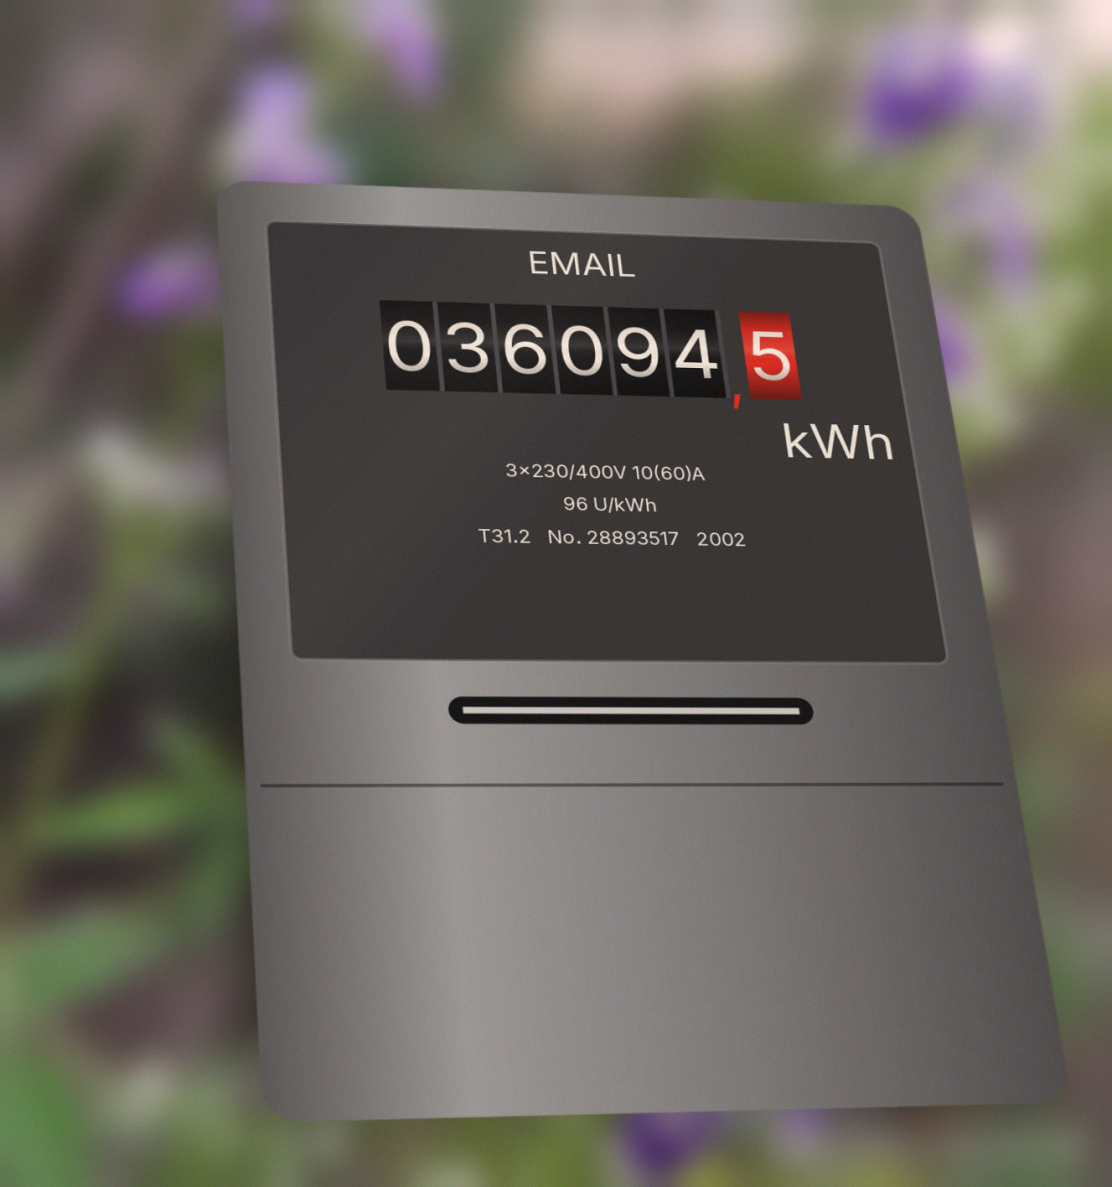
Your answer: 36094.5 kWh
